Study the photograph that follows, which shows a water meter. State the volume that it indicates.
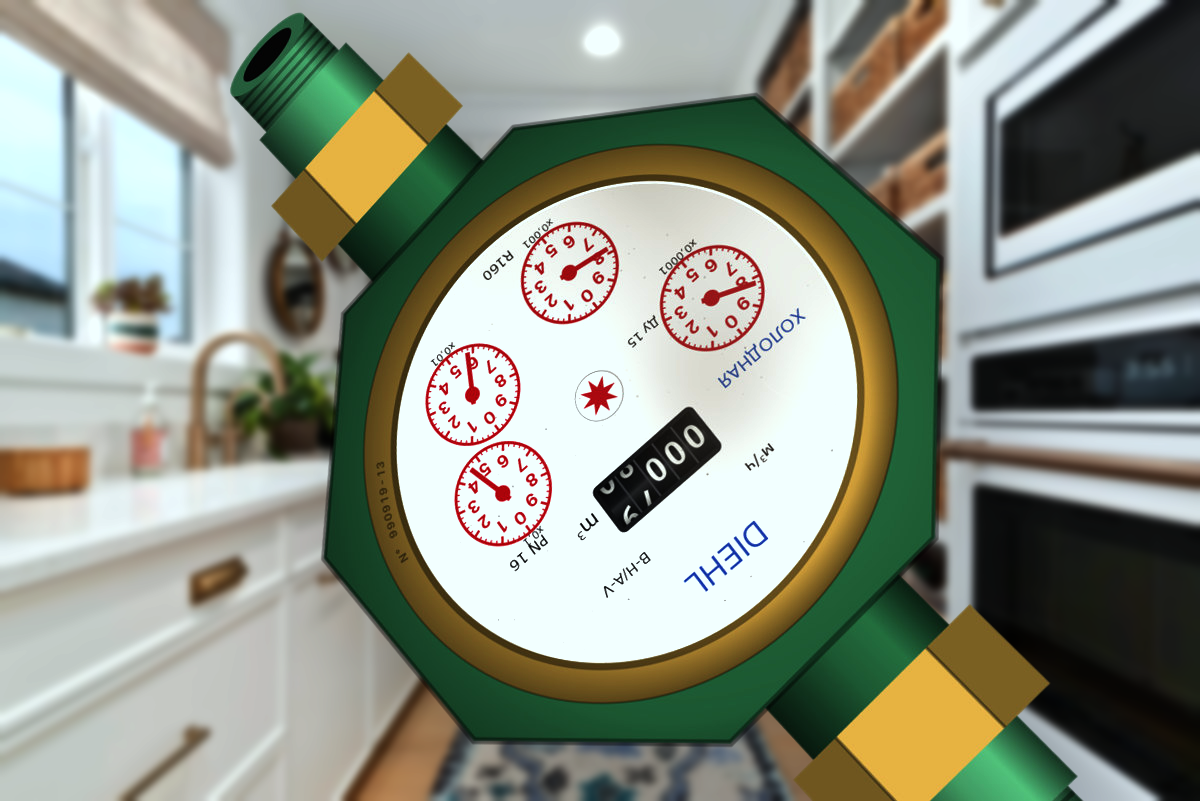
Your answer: 79.4578 m³
